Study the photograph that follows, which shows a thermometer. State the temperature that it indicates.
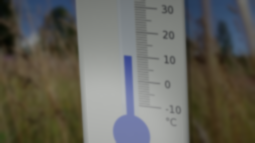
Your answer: 10 °C
